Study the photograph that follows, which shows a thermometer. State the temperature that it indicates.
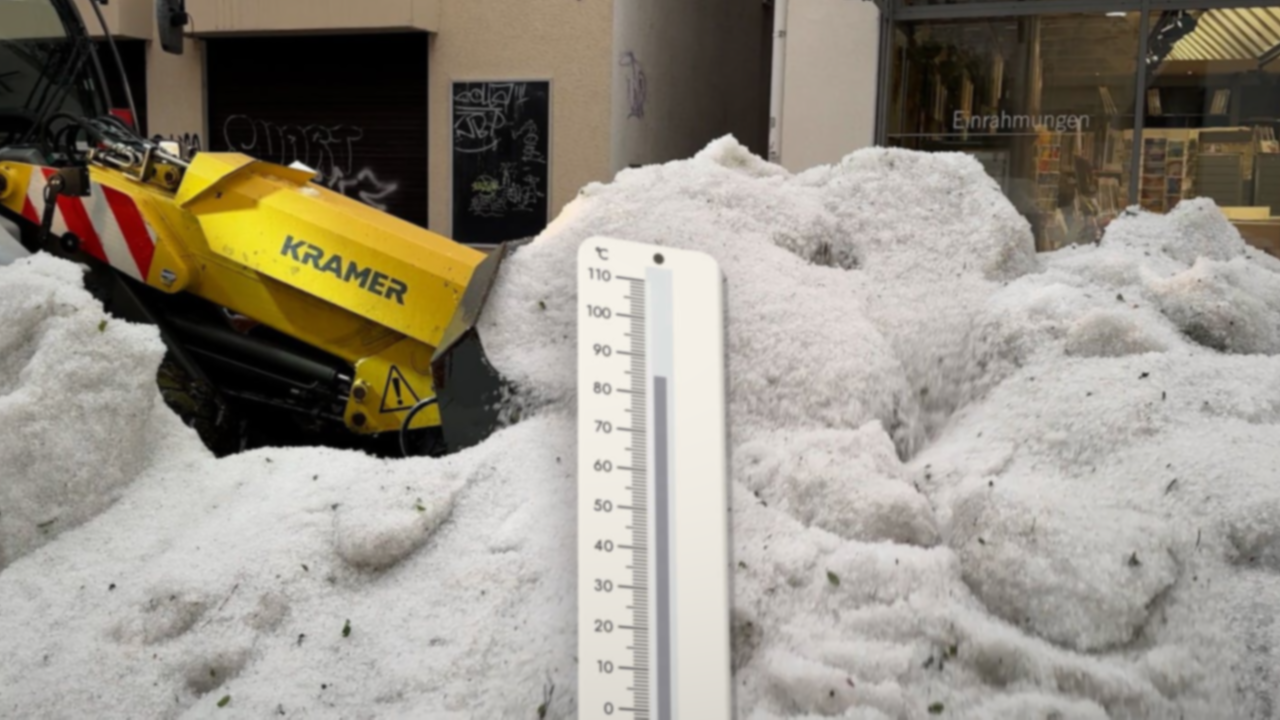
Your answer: 85 °C
